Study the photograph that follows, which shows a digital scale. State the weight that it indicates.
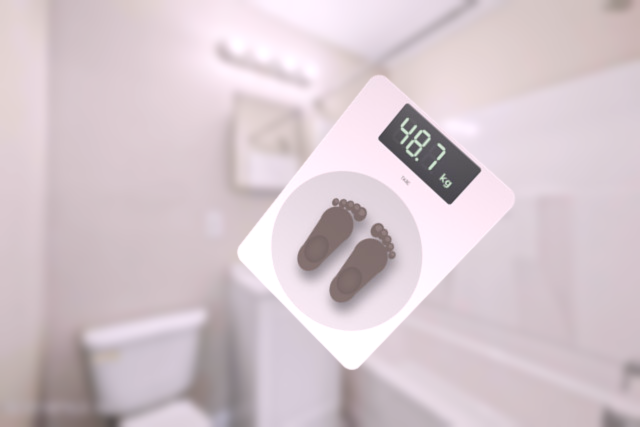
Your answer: 48.7 kg
